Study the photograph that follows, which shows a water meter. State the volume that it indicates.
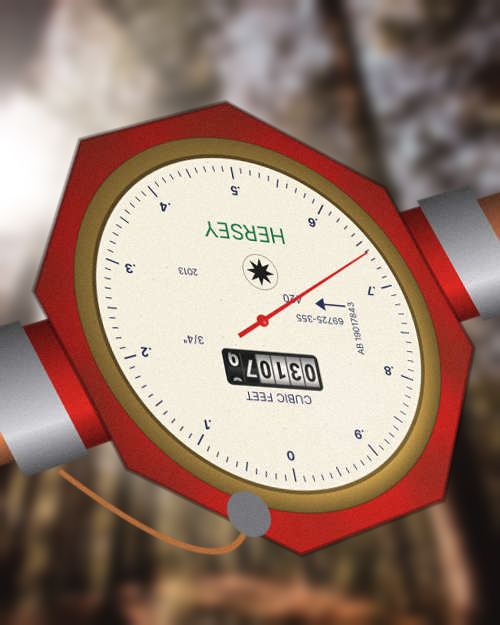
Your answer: 31078.66 ft³
